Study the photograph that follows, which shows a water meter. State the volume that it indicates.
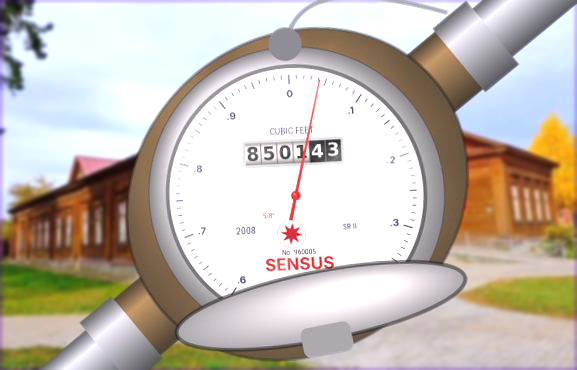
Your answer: 850143.04 ft³
